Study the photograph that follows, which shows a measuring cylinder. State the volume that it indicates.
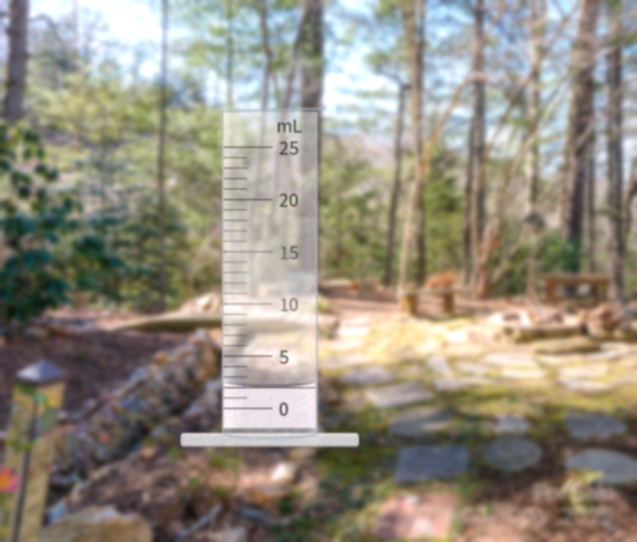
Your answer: 2 mL
